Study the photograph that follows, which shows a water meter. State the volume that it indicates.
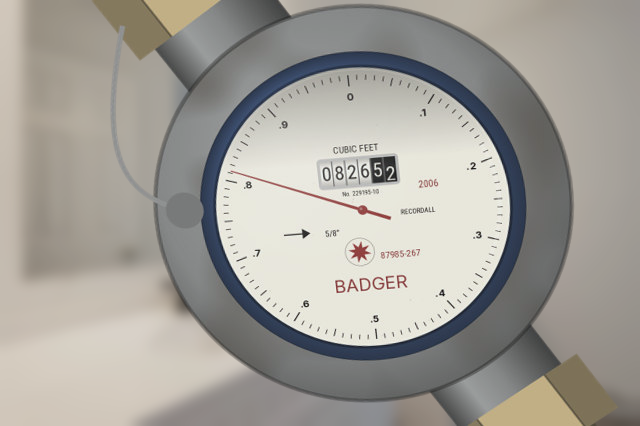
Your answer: 82651.81 ft³
